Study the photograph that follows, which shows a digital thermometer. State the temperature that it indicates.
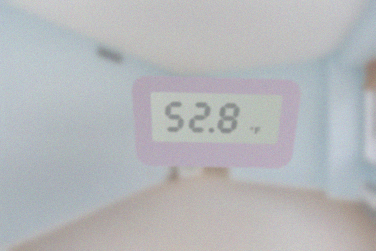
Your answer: 52.8 °F
